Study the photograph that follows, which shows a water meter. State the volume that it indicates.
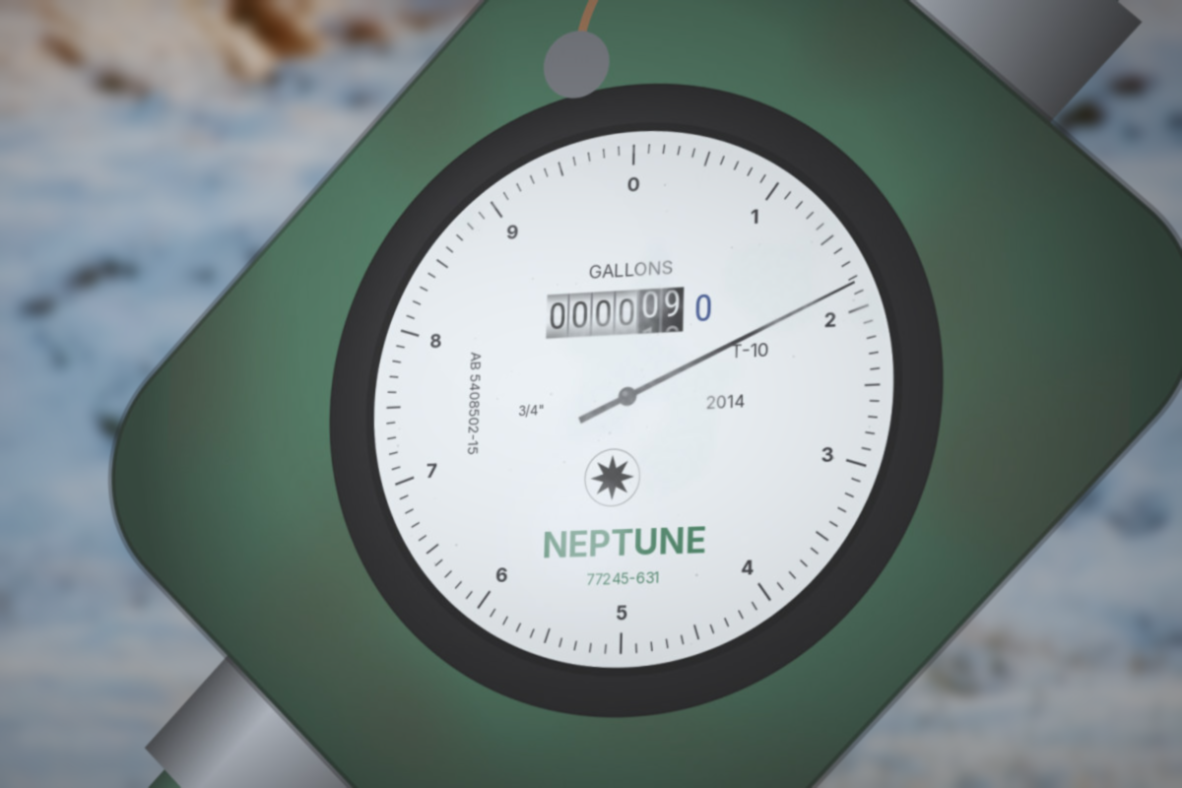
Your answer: 91.8 gal
